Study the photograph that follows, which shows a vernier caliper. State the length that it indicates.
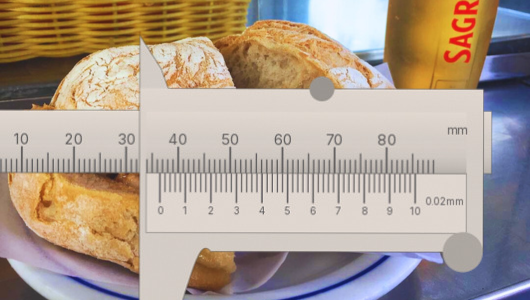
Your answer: 36.5 mm
